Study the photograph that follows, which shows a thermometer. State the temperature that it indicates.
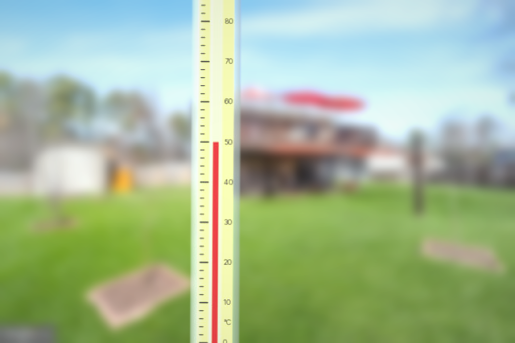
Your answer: 50 °C
